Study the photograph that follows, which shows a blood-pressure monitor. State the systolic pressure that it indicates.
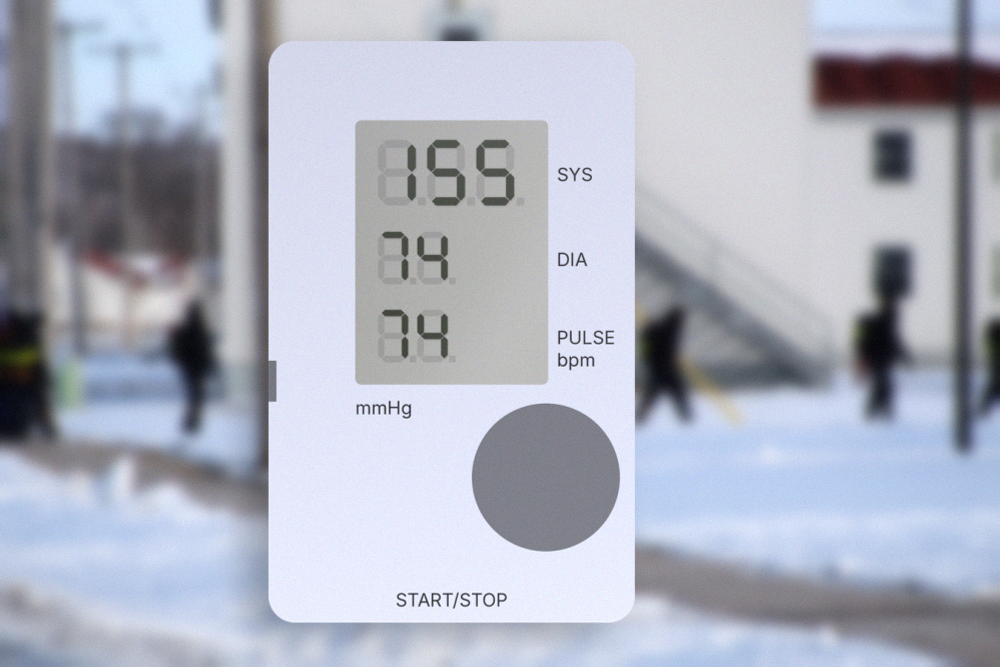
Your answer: 155 mmHg
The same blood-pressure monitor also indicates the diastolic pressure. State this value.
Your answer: 74 mmHg
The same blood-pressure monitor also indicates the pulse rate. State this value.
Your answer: 74 bpm
